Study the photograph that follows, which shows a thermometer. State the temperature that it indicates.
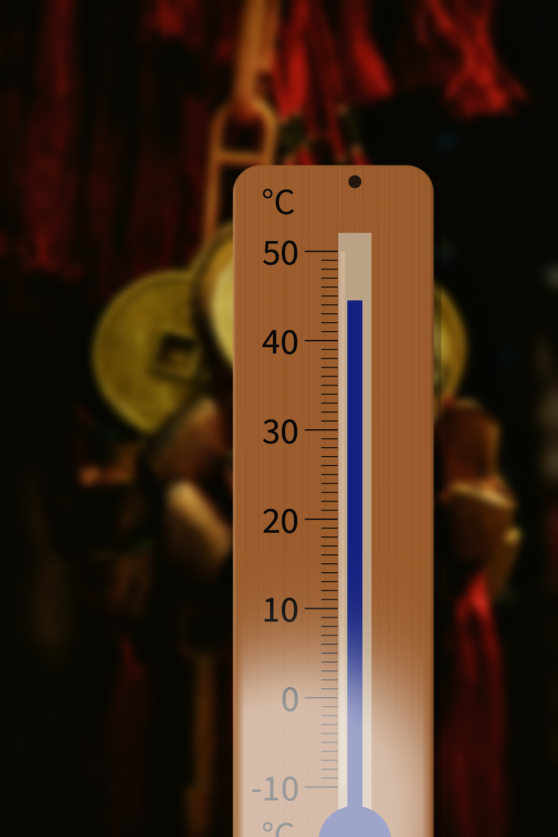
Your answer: 44.5 °C
